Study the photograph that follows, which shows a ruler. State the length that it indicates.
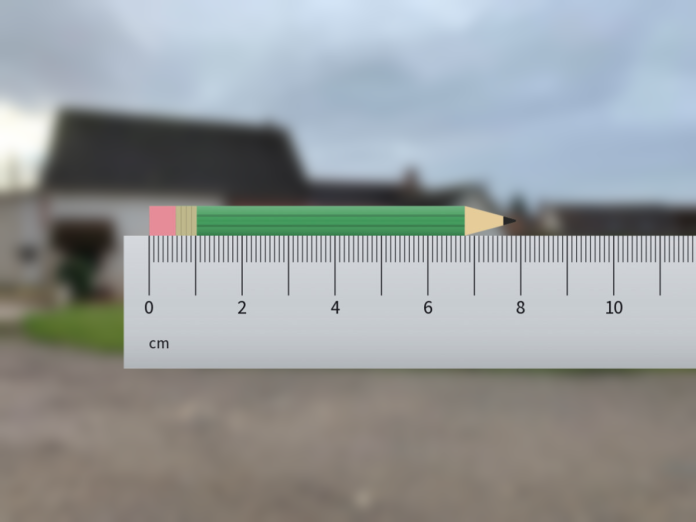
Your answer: 7.9 cm
